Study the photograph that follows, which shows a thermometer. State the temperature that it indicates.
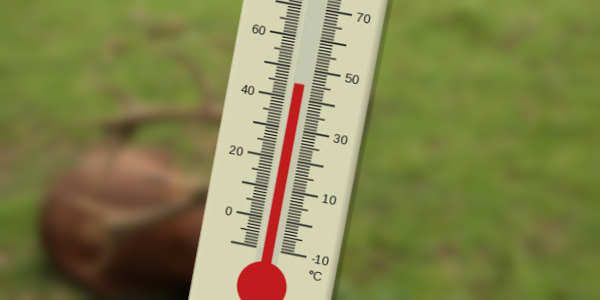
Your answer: 45 °C
